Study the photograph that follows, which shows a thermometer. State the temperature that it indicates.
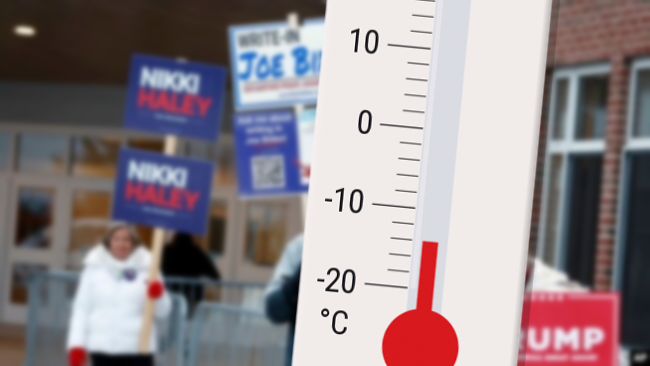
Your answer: -14 °C
